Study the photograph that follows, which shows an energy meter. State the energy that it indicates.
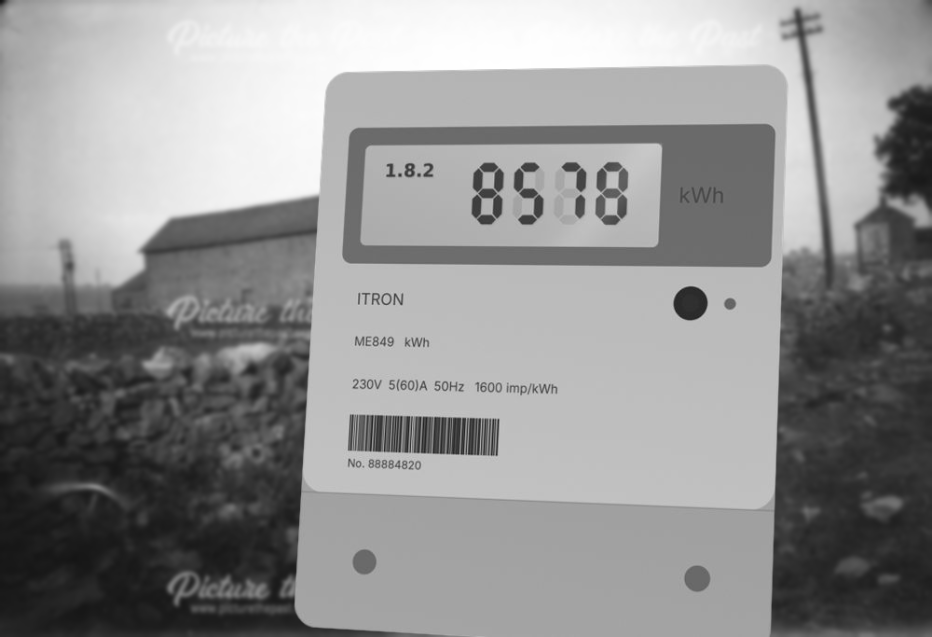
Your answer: 8578 kWh
